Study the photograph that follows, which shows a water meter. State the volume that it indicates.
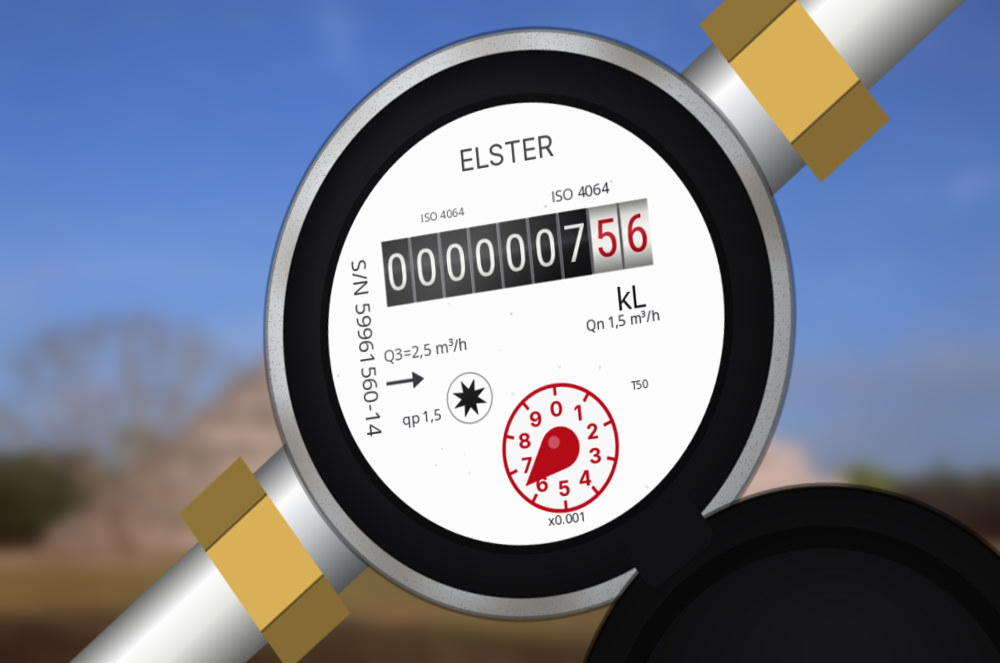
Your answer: 7.566 kL
